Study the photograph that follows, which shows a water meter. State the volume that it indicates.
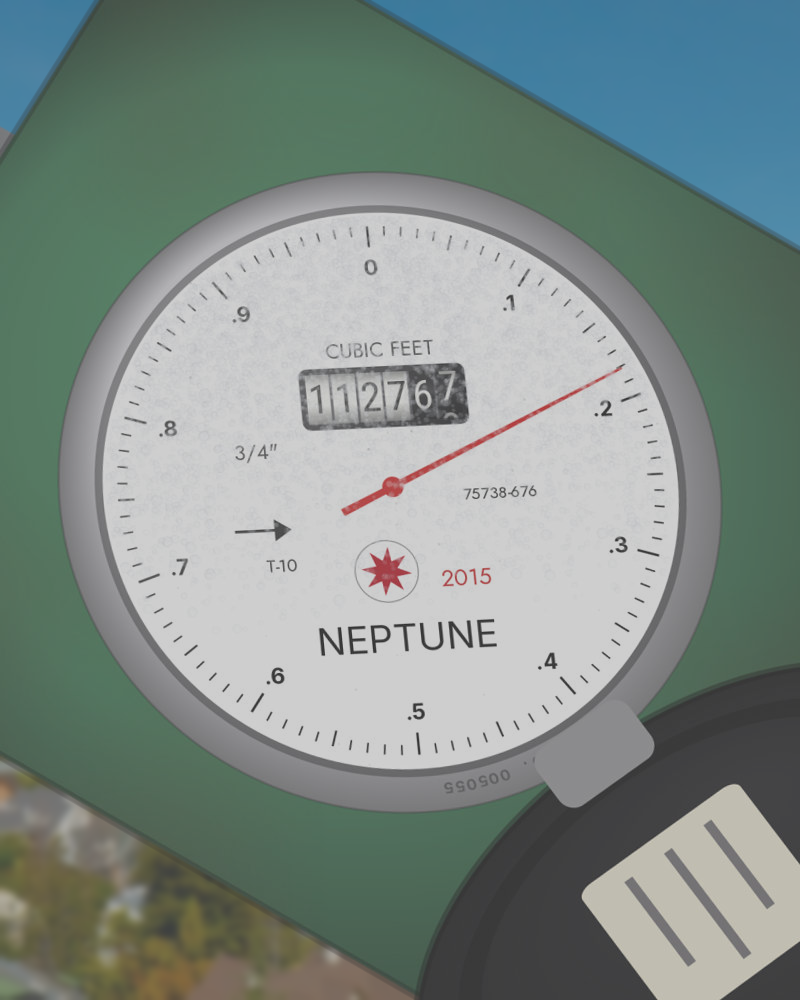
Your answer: 112767.18 ft³
